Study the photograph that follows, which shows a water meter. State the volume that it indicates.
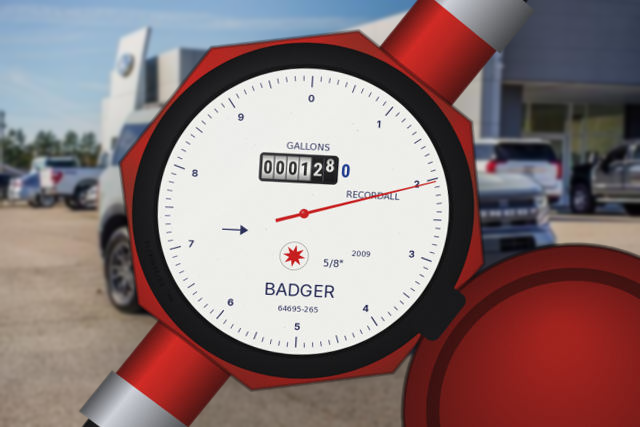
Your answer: 1282.0 gal
